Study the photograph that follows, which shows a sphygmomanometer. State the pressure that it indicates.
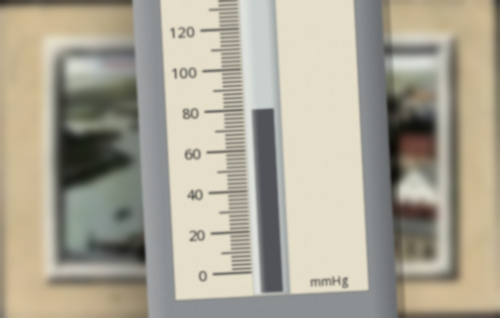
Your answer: 80 mmHg
